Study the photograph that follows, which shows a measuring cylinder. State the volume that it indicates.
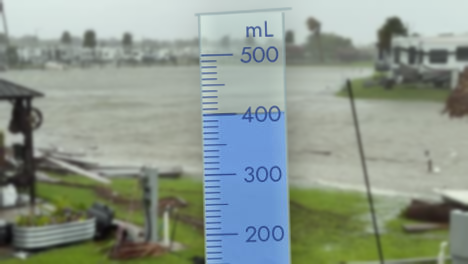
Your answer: 400 mL
